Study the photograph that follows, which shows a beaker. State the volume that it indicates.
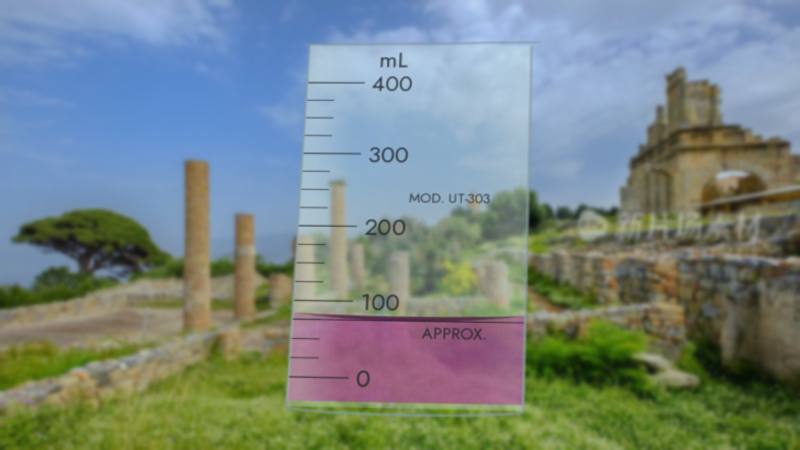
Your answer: 75 mL
